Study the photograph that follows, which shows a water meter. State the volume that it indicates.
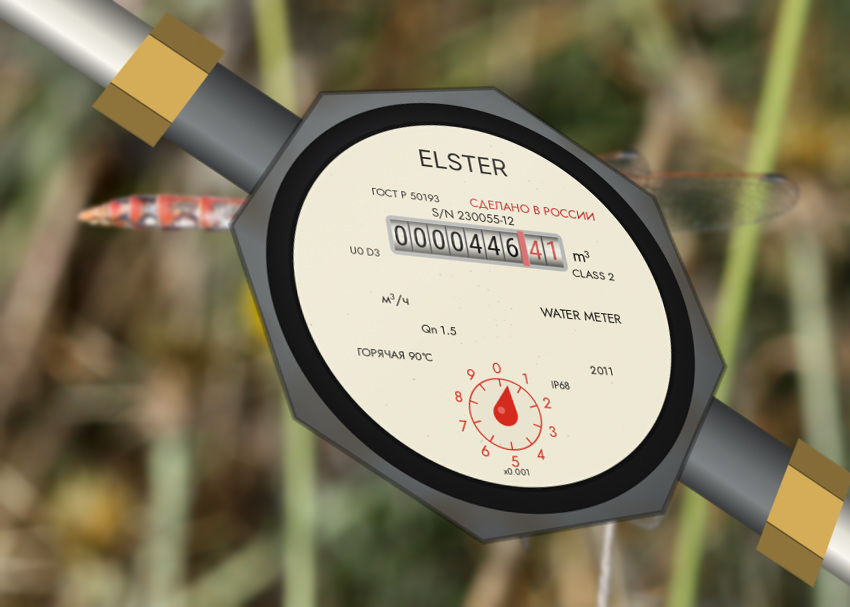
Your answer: 446.410 m³
